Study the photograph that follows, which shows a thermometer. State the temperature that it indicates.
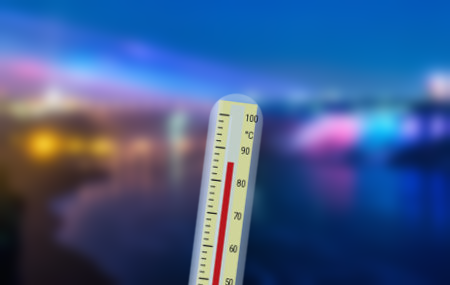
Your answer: 86 °C
